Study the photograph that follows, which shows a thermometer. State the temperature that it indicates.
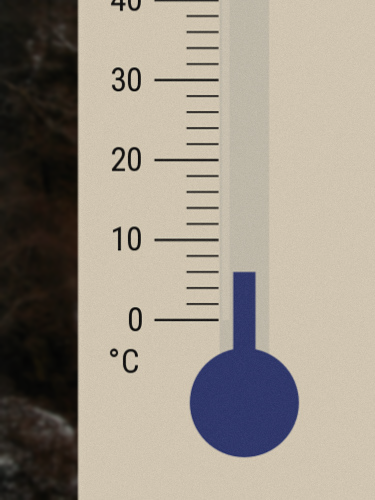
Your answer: 6 °C
